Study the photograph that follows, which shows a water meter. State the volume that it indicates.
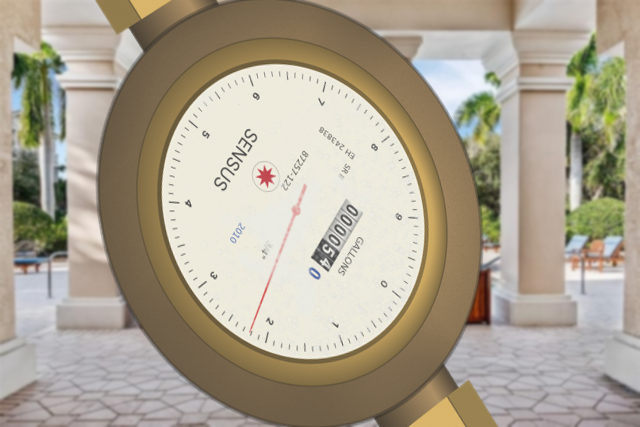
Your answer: 542.2 gal
